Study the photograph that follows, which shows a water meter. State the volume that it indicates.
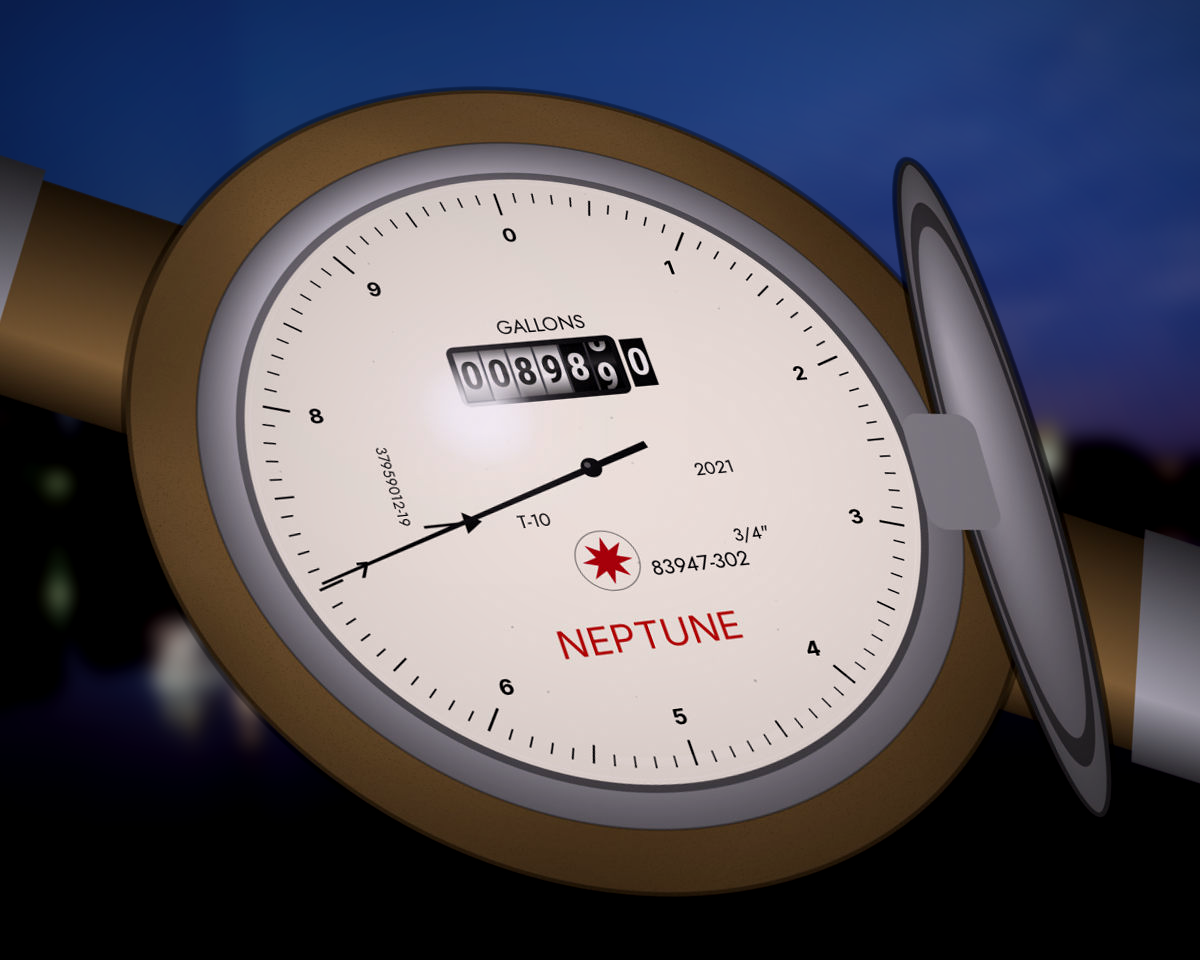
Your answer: 89887.0 gal
